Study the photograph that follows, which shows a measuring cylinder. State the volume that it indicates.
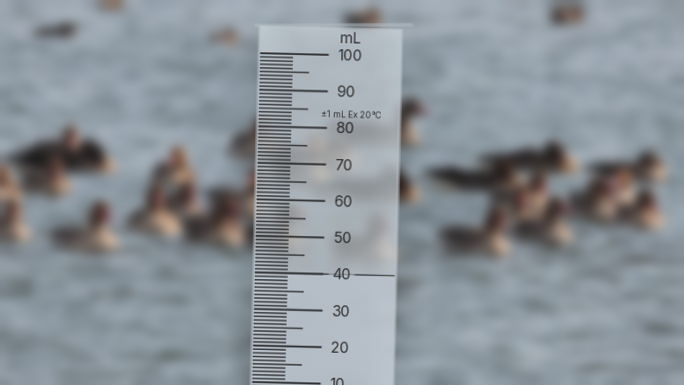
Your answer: 40 mL
